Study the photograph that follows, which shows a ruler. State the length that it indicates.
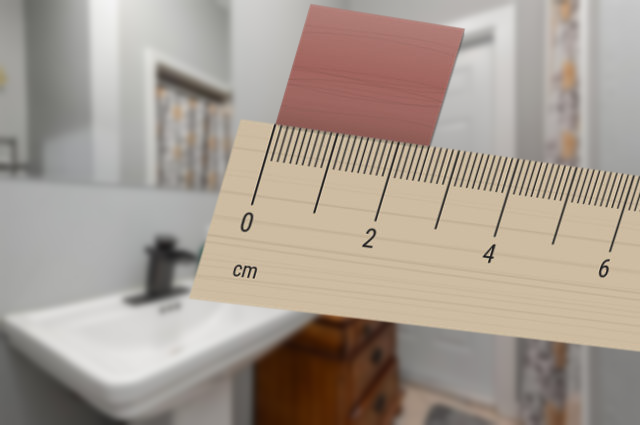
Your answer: 2.5 cm
